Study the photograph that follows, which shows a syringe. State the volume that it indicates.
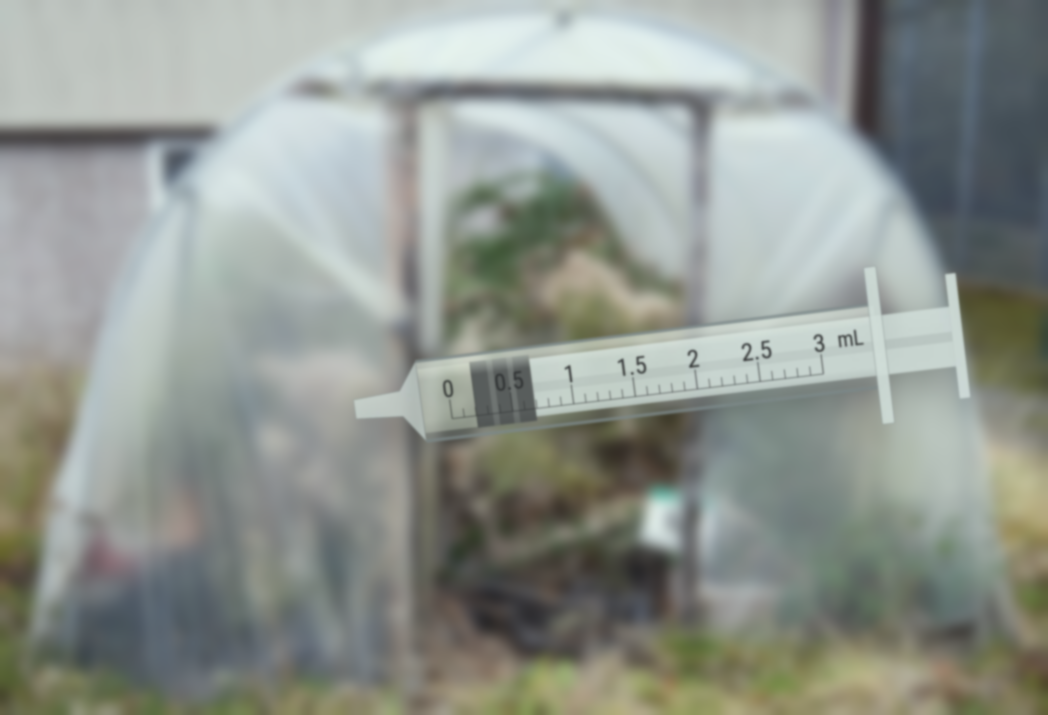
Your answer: 0.2 mL
